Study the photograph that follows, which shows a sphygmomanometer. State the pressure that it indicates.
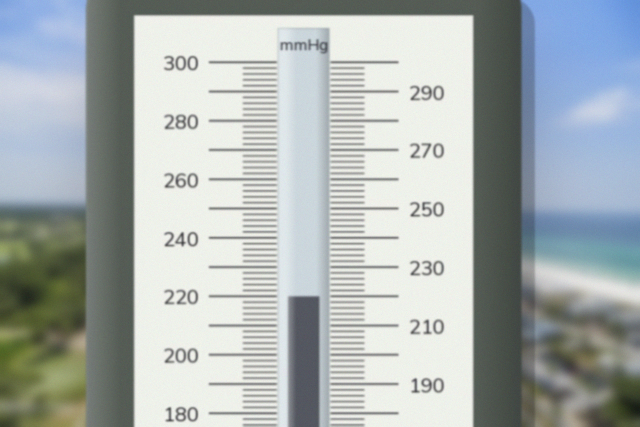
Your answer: 220 mmHg
